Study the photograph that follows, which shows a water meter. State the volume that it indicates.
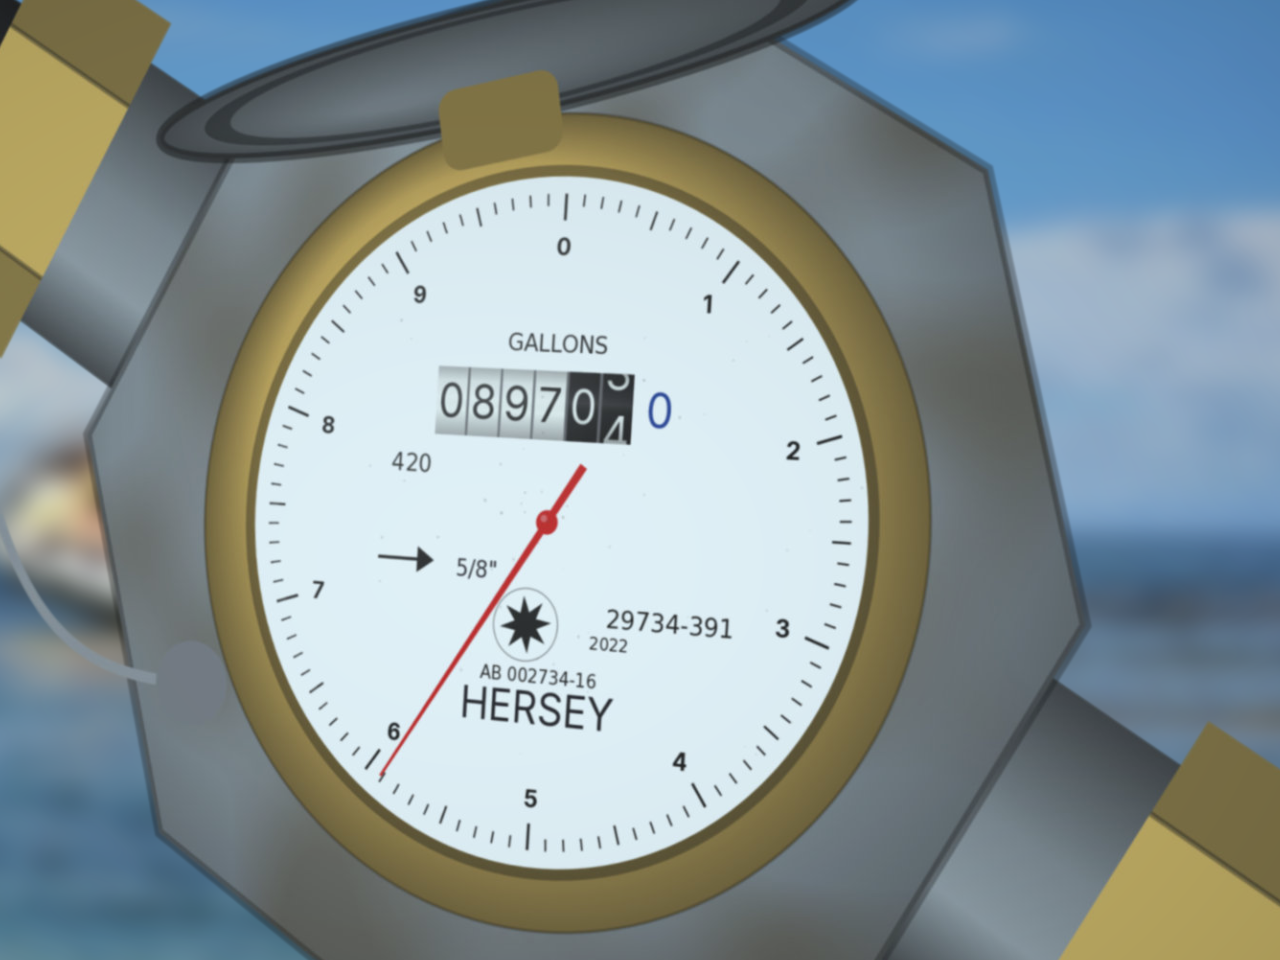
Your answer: 897035.9 gal
